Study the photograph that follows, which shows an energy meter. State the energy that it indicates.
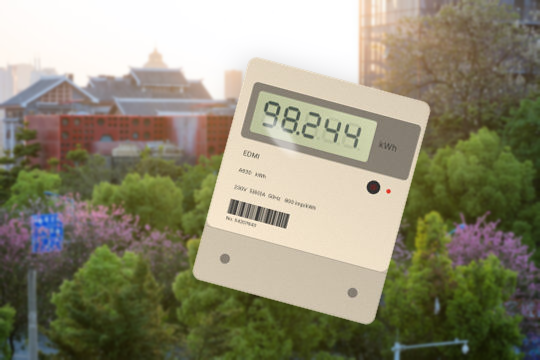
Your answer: 98.244 kWh
